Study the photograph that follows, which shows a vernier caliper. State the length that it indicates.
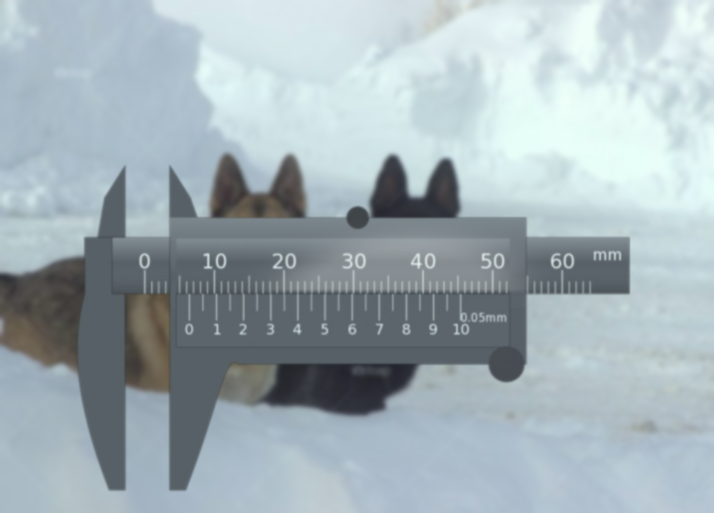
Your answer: 6.4 mm
